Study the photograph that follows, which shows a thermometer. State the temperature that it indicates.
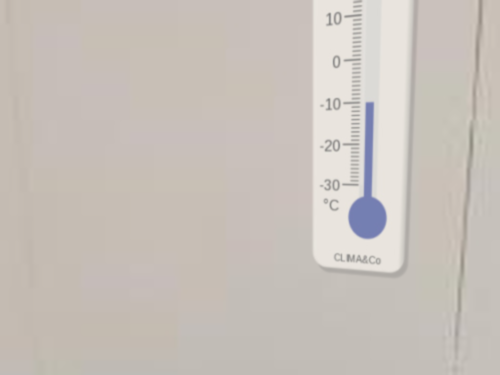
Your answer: -10 °C
